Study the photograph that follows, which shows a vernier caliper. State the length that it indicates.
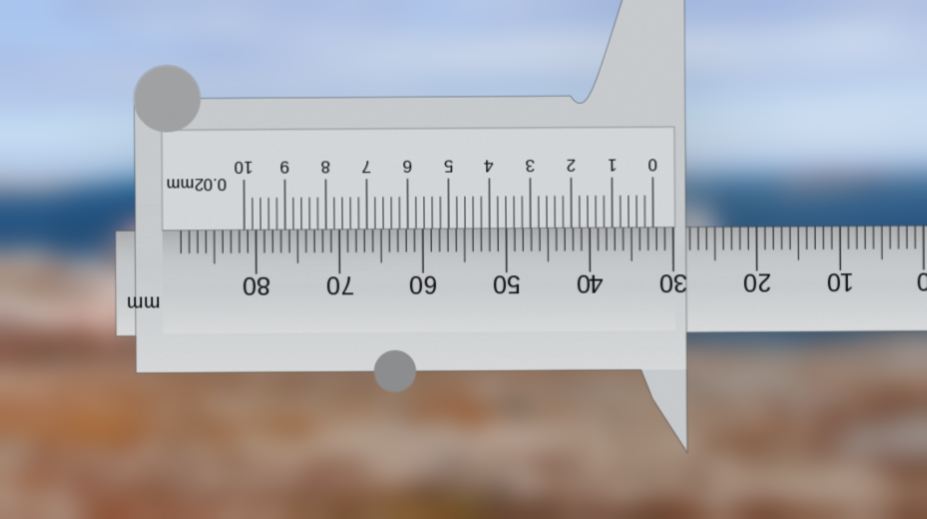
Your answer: 32.4 mm
